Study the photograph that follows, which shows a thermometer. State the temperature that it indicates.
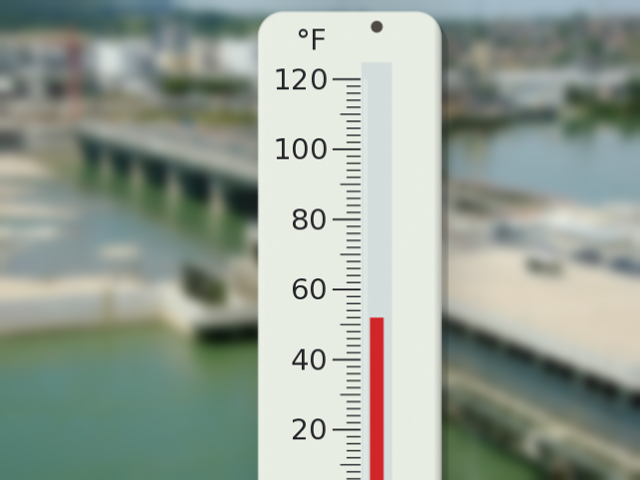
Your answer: 52 °F
